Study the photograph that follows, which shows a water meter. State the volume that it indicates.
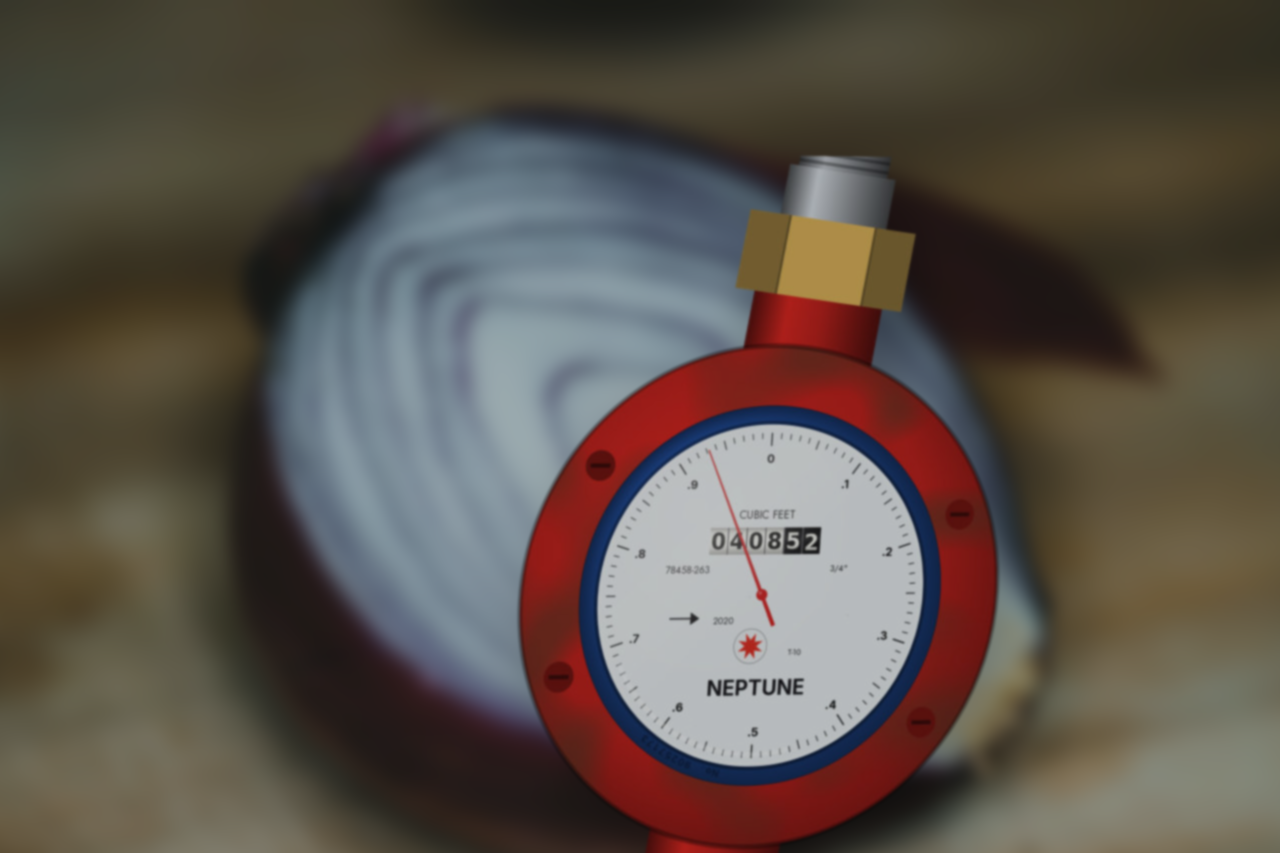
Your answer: 40851.93 ft³
